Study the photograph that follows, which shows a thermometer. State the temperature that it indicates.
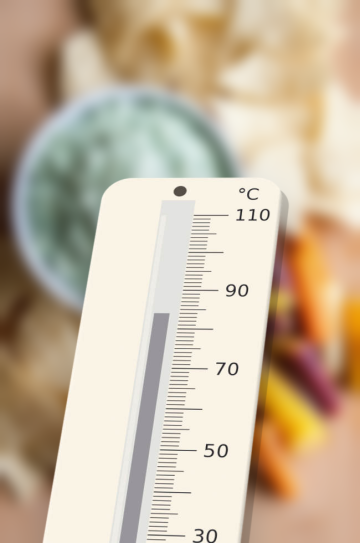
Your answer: 84 °C
